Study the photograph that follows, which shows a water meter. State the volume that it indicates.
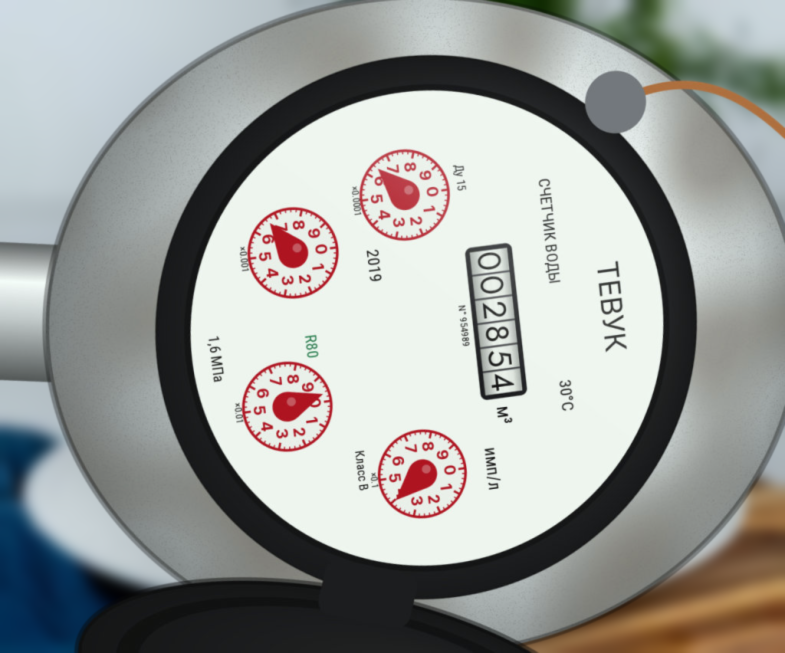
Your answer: 2854.3966 m³
